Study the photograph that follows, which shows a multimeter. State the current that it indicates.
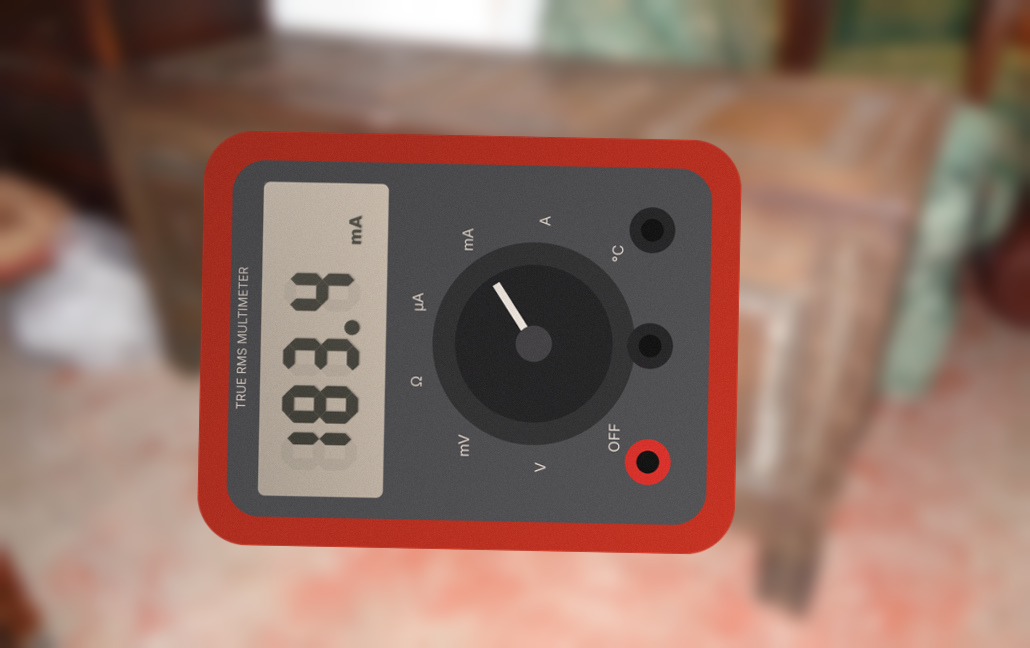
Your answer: 183.4 mA
